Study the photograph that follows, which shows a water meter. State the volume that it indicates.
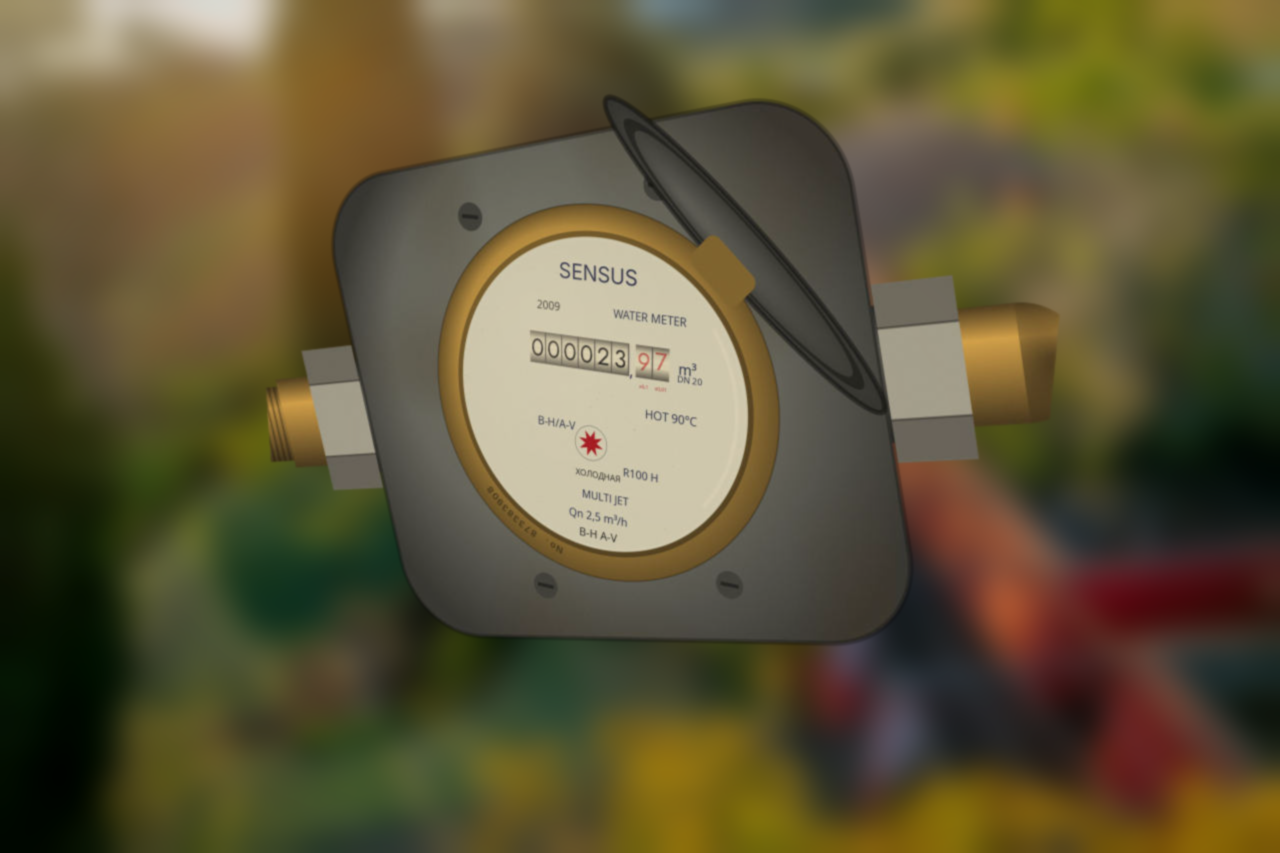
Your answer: 23.97 m³
